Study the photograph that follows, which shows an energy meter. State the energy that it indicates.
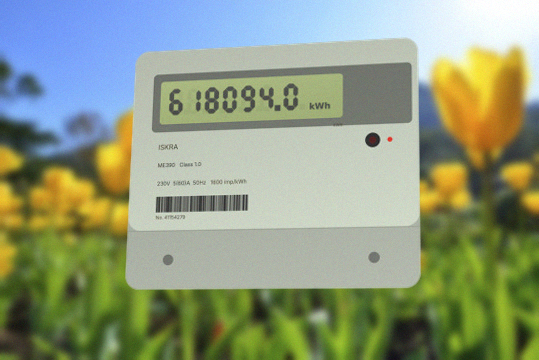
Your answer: 618094.0 kWh
